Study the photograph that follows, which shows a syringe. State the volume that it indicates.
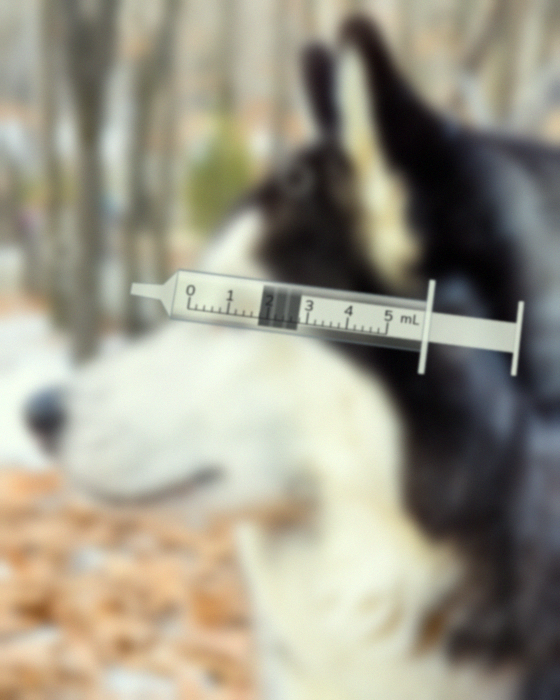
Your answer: 1.8 mL
